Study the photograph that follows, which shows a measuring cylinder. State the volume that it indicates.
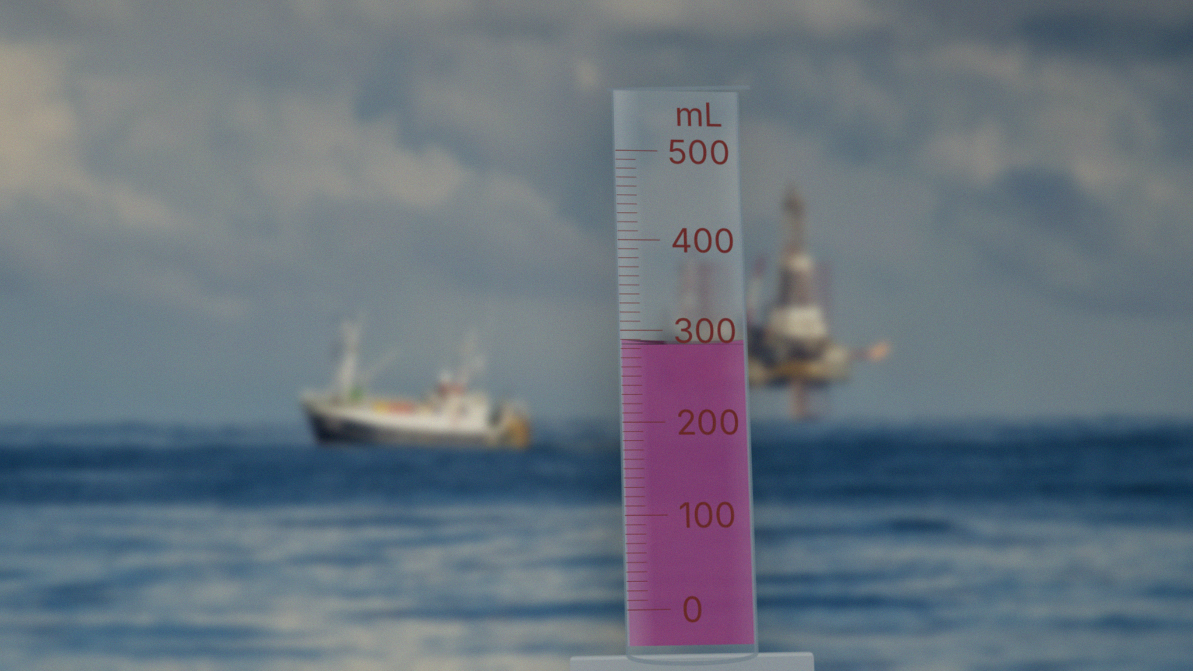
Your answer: 285 mL
